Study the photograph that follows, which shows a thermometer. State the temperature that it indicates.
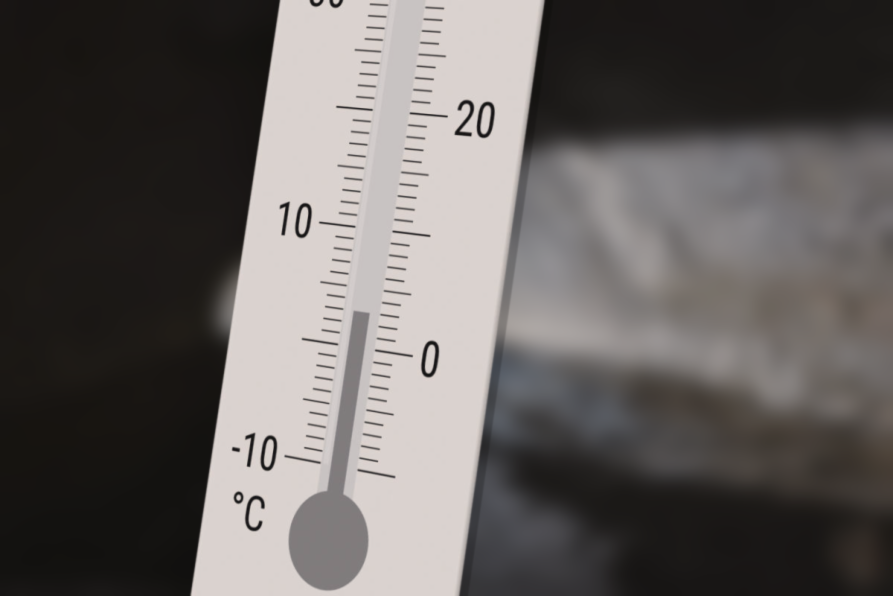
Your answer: 3 °C
